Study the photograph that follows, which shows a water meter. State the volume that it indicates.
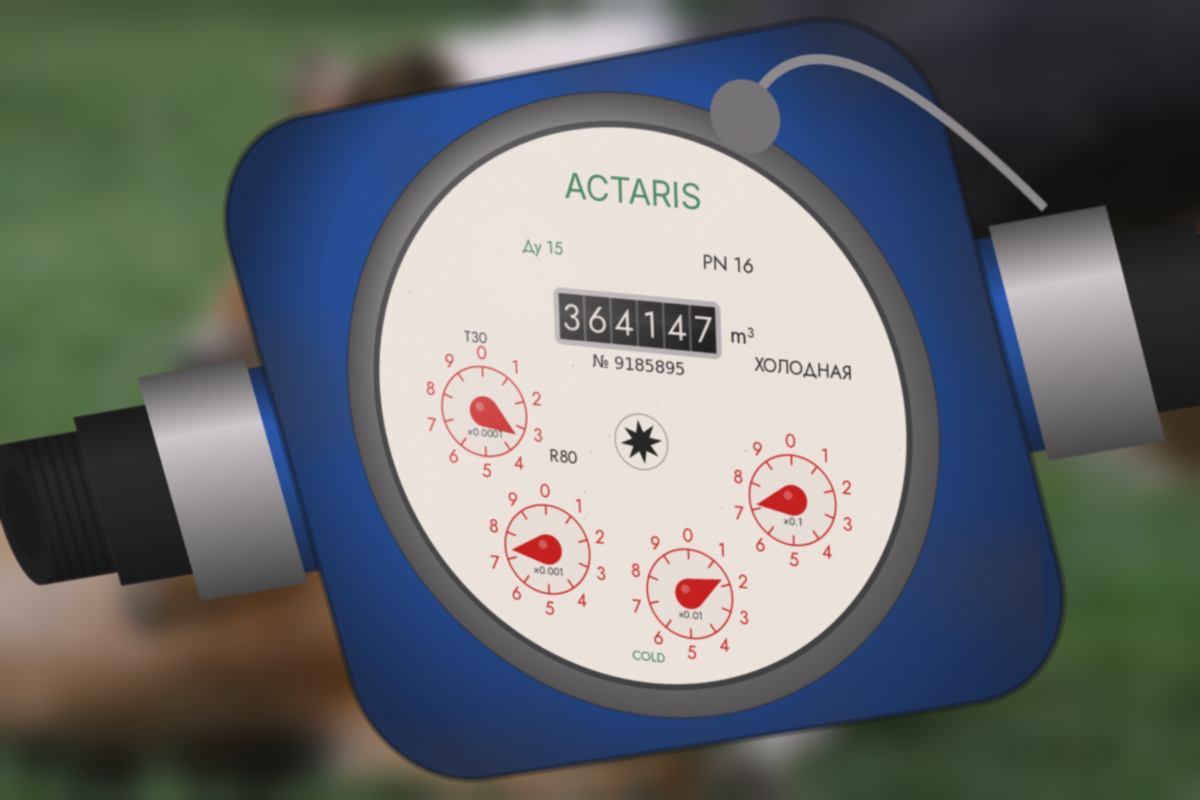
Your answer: 364147.7173 m³
